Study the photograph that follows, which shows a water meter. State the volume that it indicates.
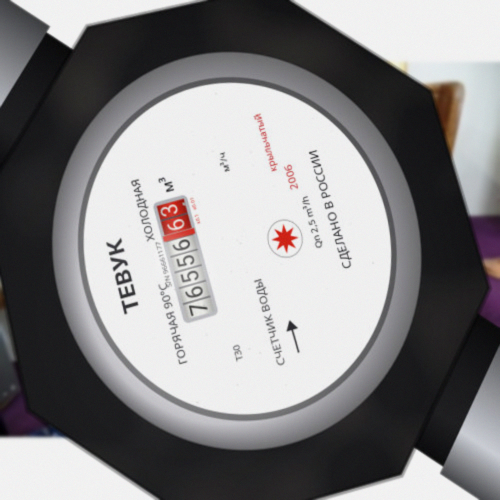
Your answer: 76556.63 m³
